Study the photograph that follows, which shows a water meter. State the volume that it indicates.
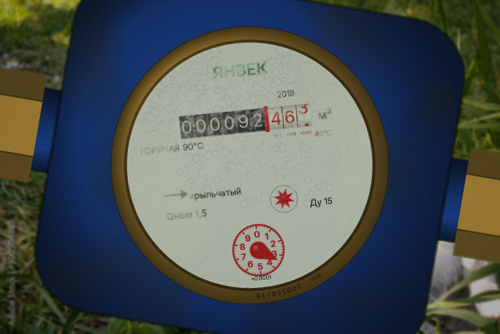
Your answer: 92.4633 m³
